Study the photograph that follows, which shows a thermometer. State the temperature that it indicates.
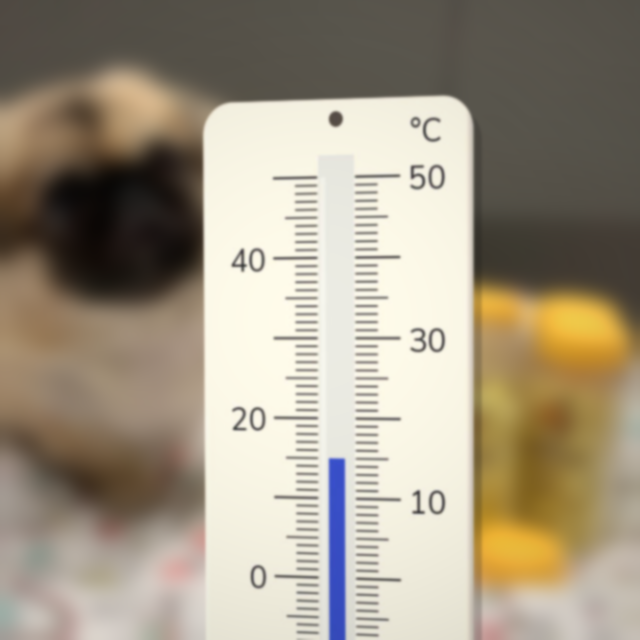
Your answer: 15 °C
